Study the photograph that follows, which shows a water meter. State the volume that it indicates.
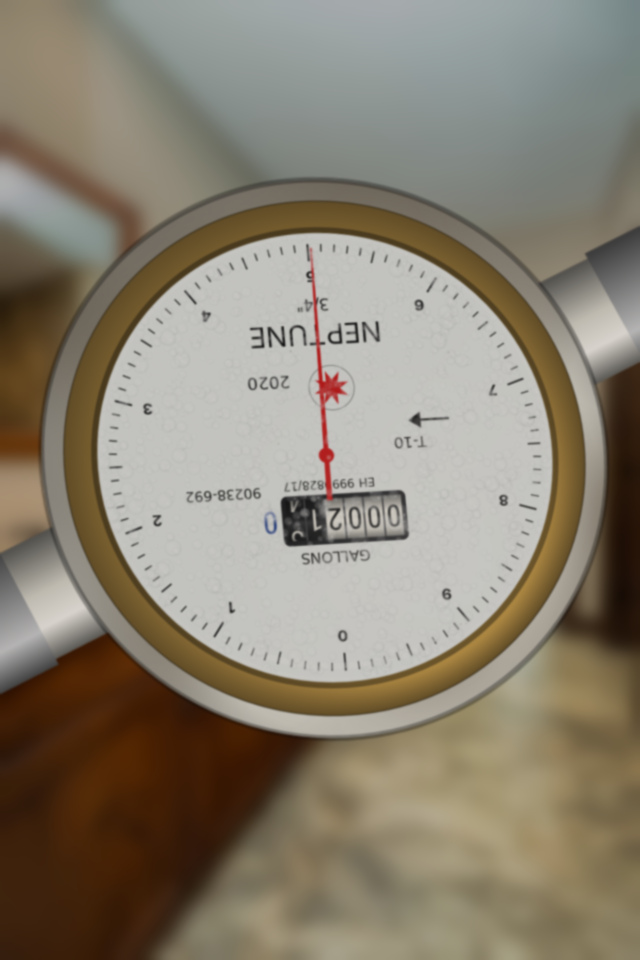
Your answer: 2135.0 gal
